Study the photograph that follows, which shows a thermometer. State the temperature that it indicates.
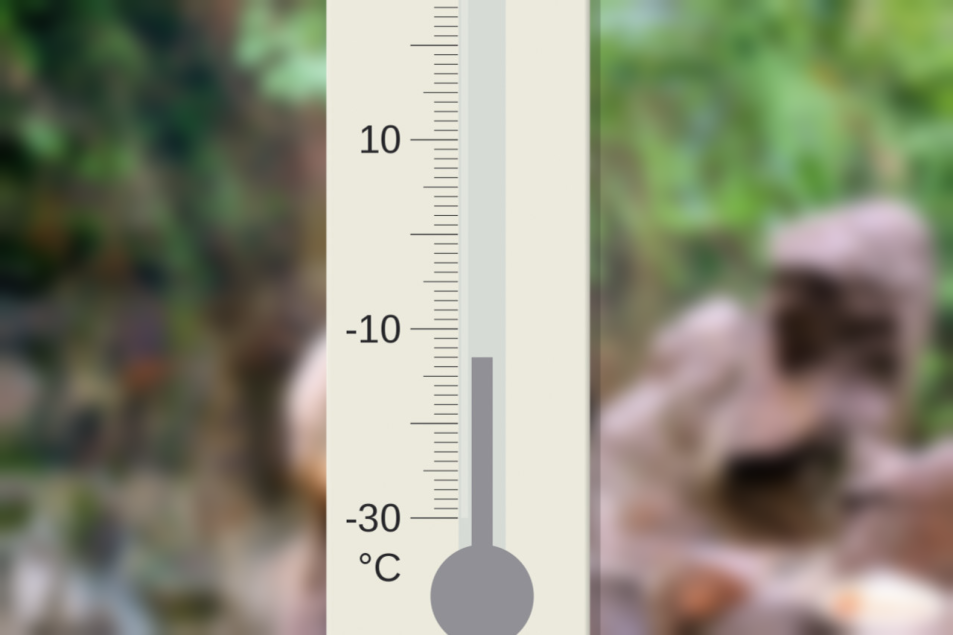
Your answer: -13 °C
